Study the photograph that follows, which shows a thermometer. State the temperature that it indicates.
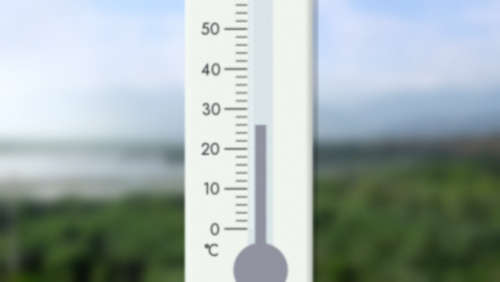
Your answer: 26 °C
